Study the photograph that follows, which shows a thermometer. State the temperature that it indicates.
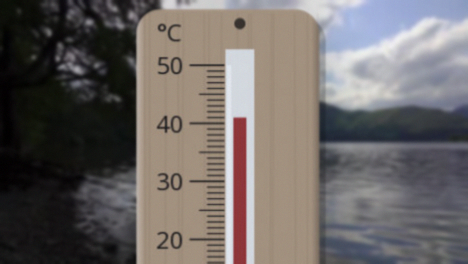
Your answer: 41 °C
